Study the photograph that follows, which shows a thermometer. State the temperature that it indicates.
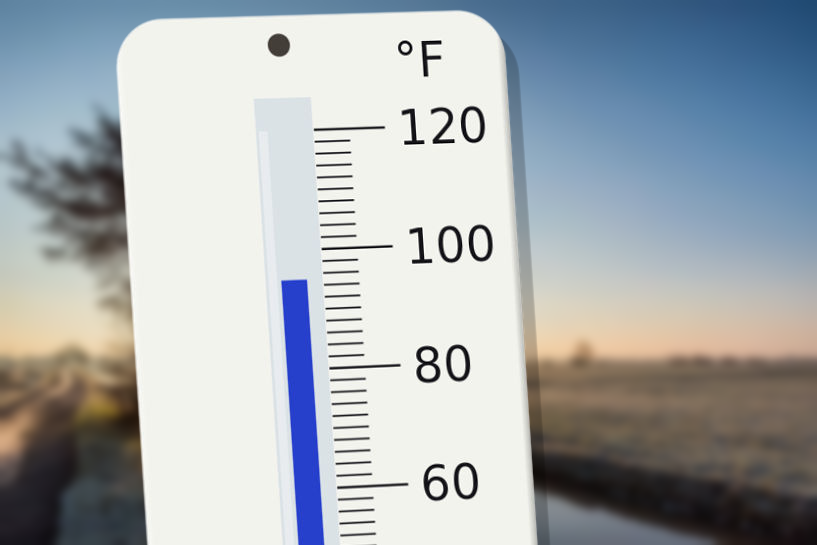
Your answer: 95 °F
